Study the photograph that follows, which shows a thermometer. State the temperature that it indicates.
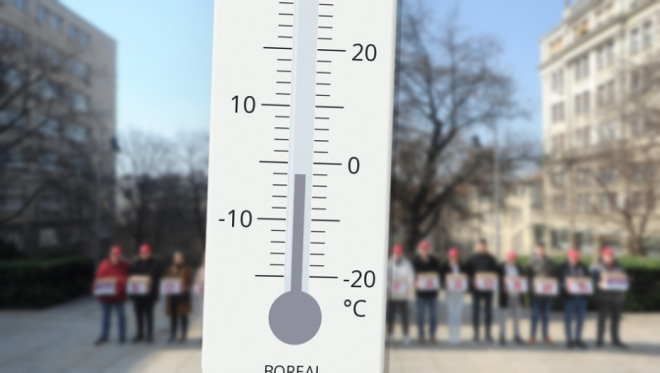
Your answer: -2 °C
